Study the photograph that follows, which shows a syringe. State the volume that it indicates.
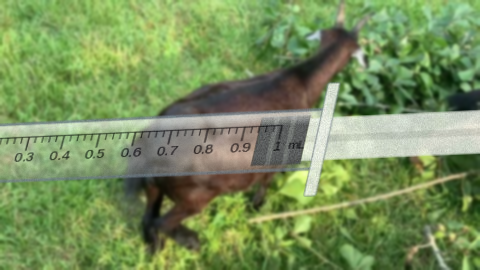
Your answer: 0.94 mL
